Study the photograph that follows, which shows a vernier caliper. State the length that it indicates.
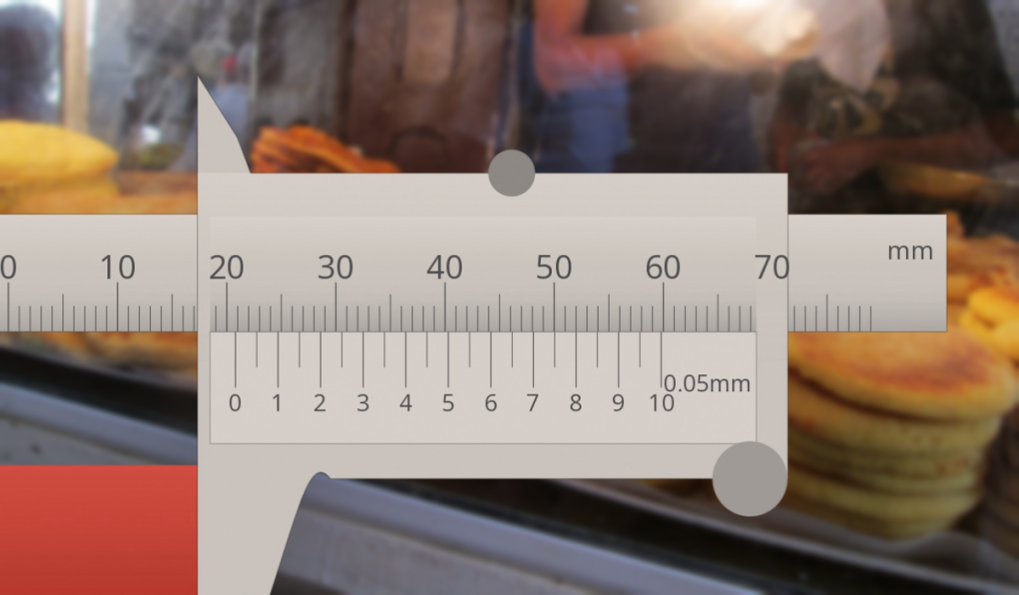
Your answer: 20.8 mm
